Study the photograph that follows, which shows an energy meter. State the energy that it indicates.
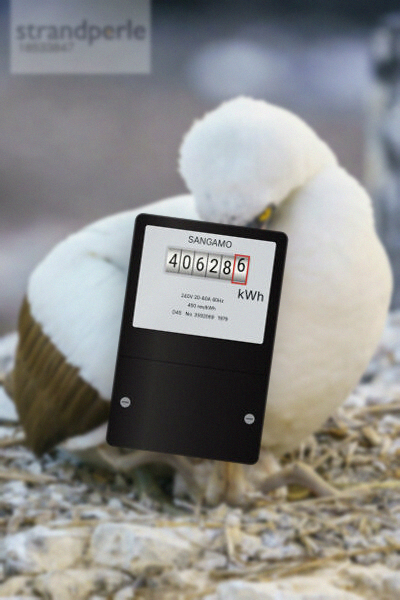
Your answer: 40628.6 kWh
